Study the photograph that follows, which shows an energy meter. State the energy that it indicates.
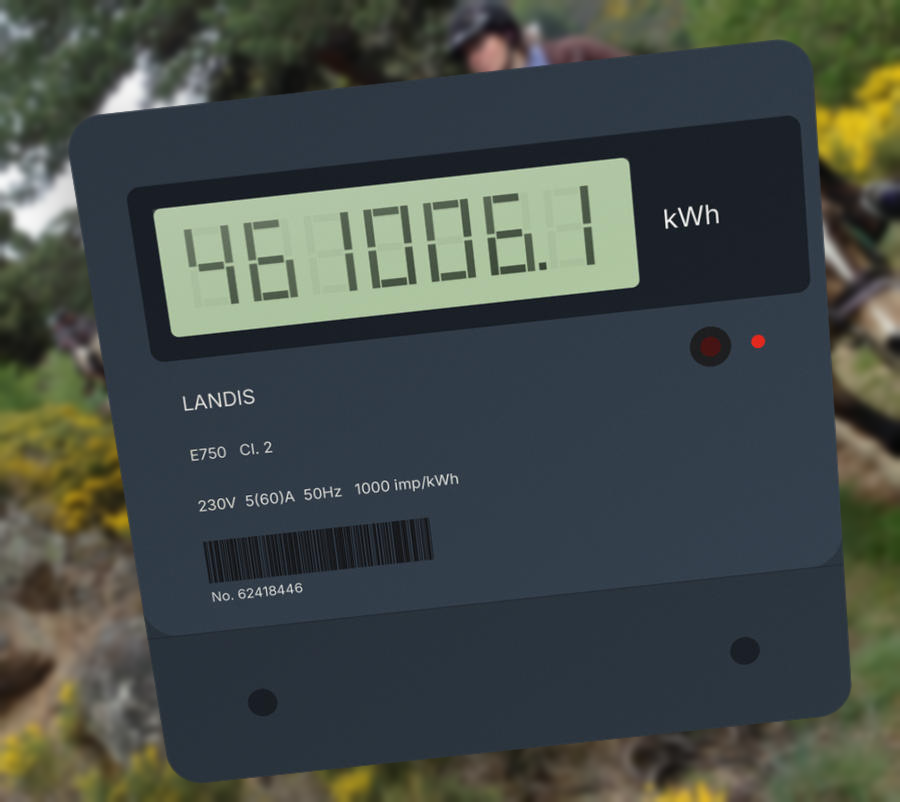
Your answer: 461006.1 kWh
